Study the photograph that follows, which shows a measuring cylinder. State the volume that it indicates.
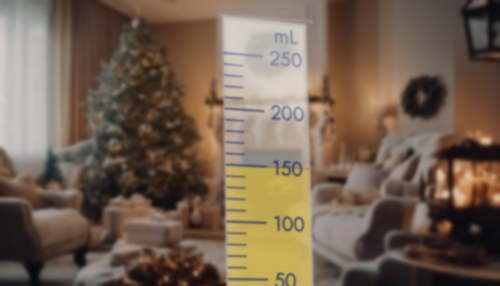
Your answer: 150 mL
